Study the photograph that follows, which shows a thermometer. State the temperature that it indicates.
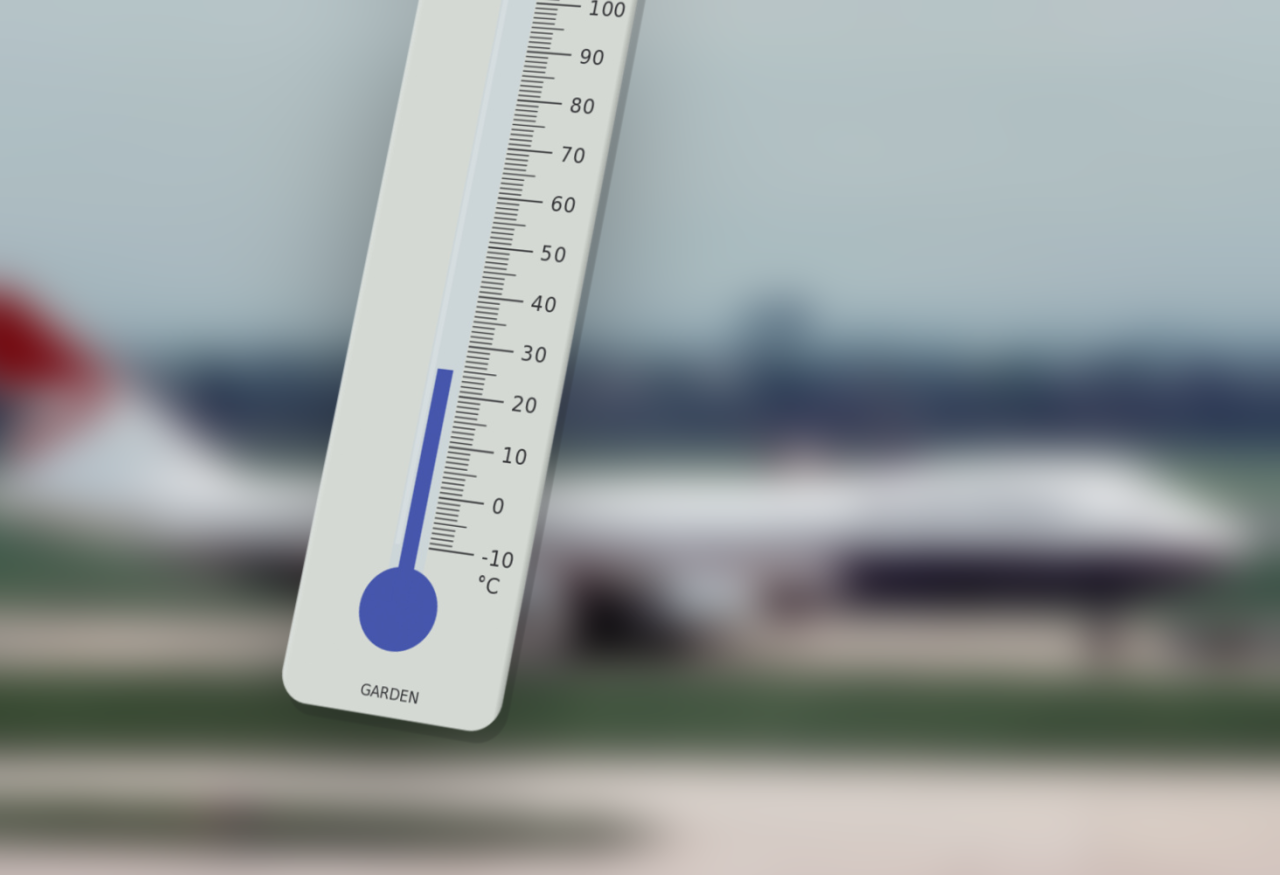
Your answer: 25 °C
